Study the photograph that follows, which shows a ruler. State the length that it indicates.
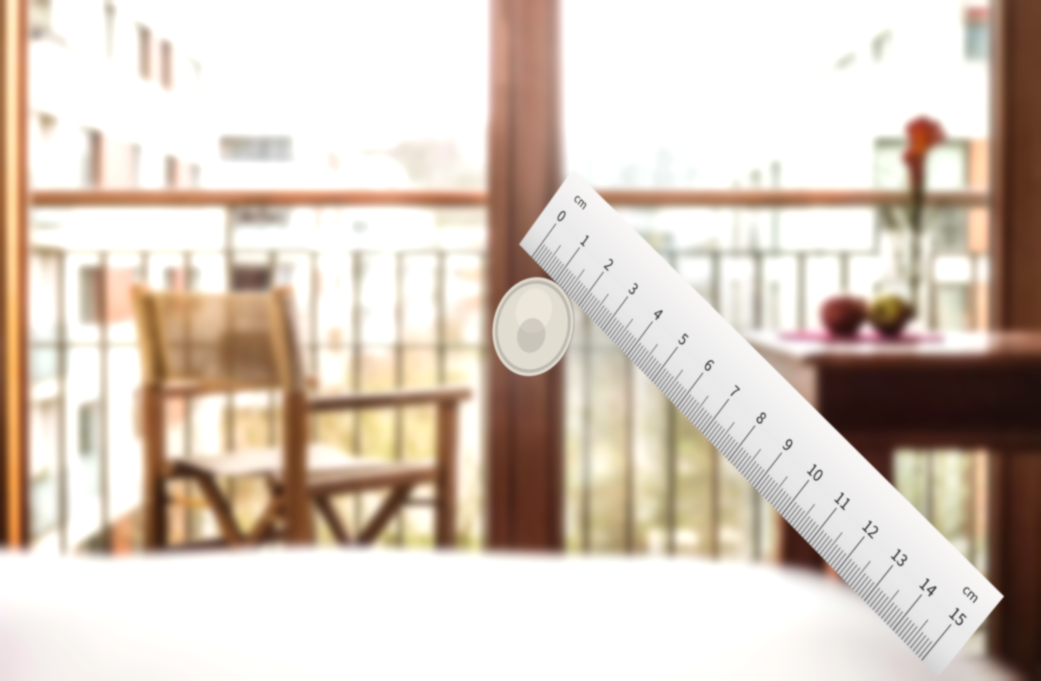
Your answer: 2.5 cm
